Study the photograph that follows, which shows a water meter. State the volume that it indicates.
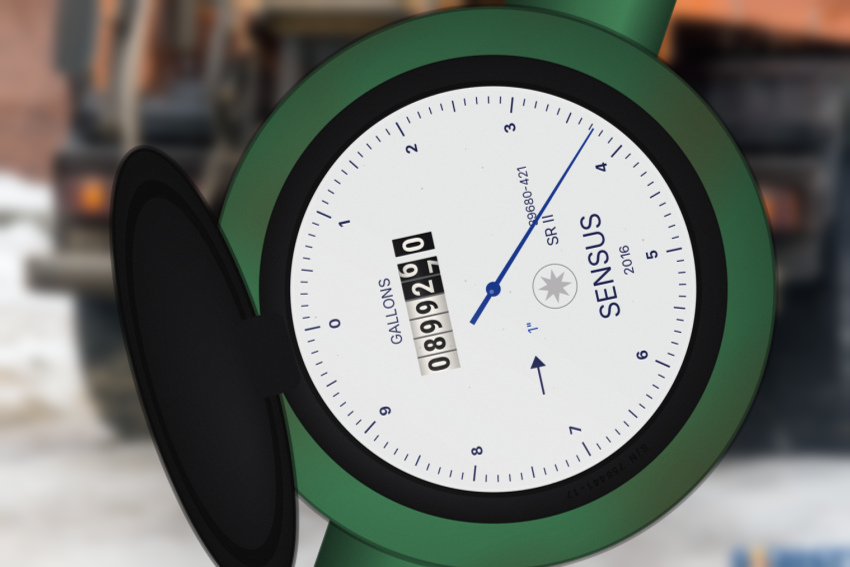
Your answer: 899263.7 gal
